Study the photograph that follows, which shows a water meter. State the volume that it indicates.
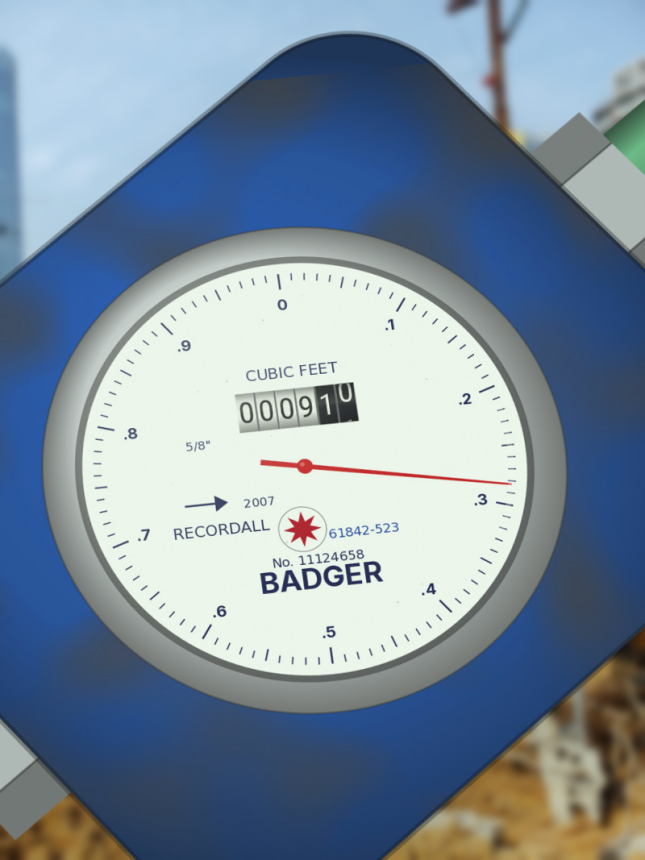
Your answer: 910.28 ft³
